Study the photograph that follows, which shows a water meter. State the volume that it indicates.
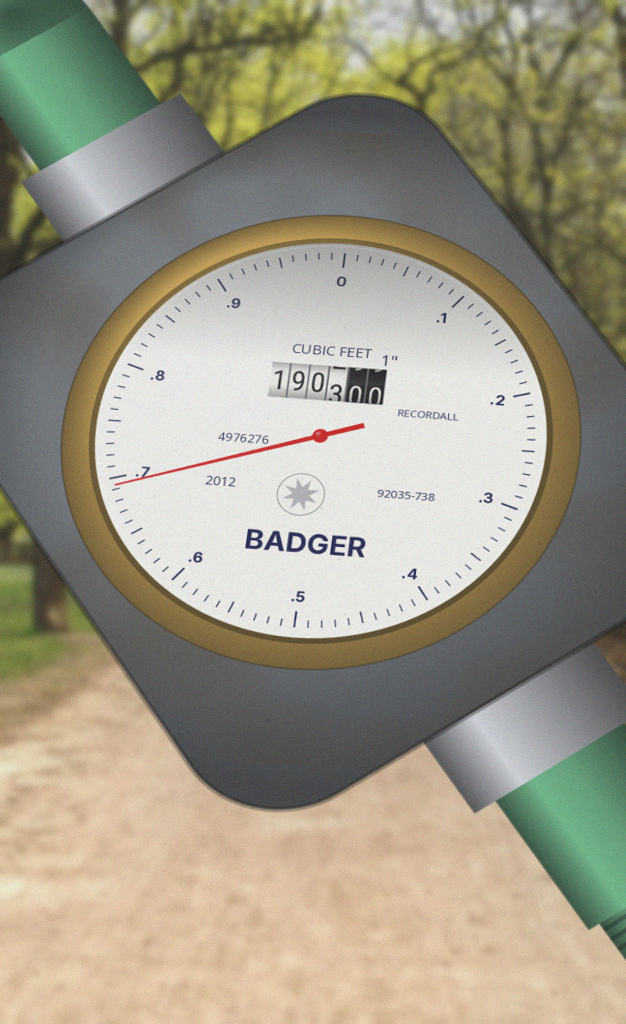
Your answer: 190299.69 ft³
